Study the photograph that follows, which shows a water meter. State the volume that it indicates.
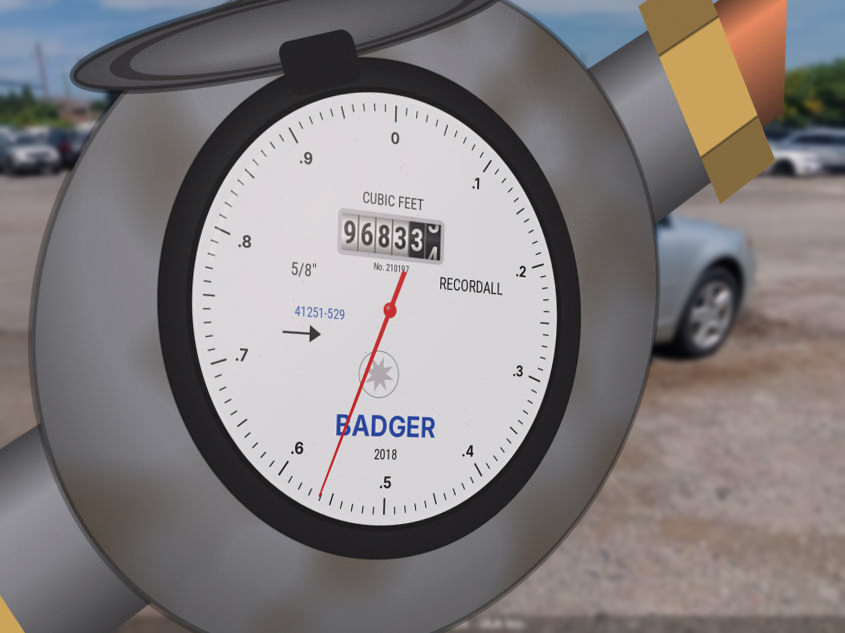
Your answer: 968333.56 ft³
